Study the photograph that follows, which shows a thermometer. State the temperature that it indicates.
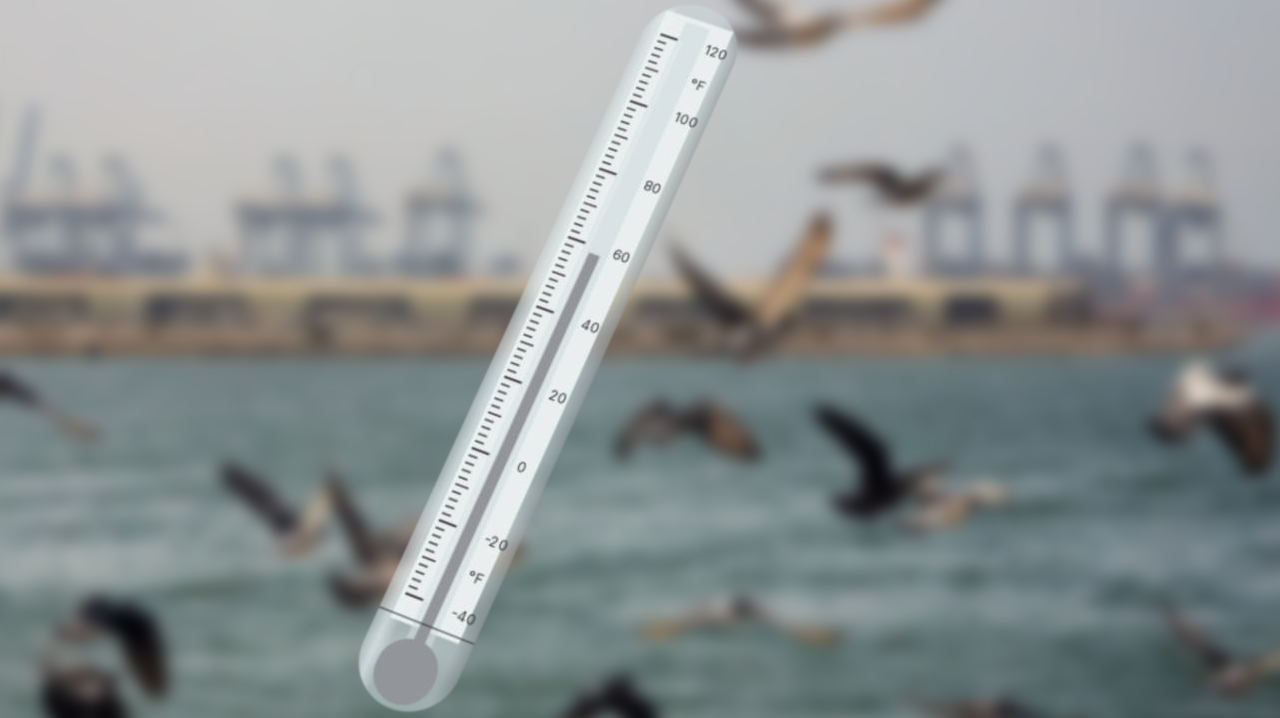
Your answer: 58 °F
